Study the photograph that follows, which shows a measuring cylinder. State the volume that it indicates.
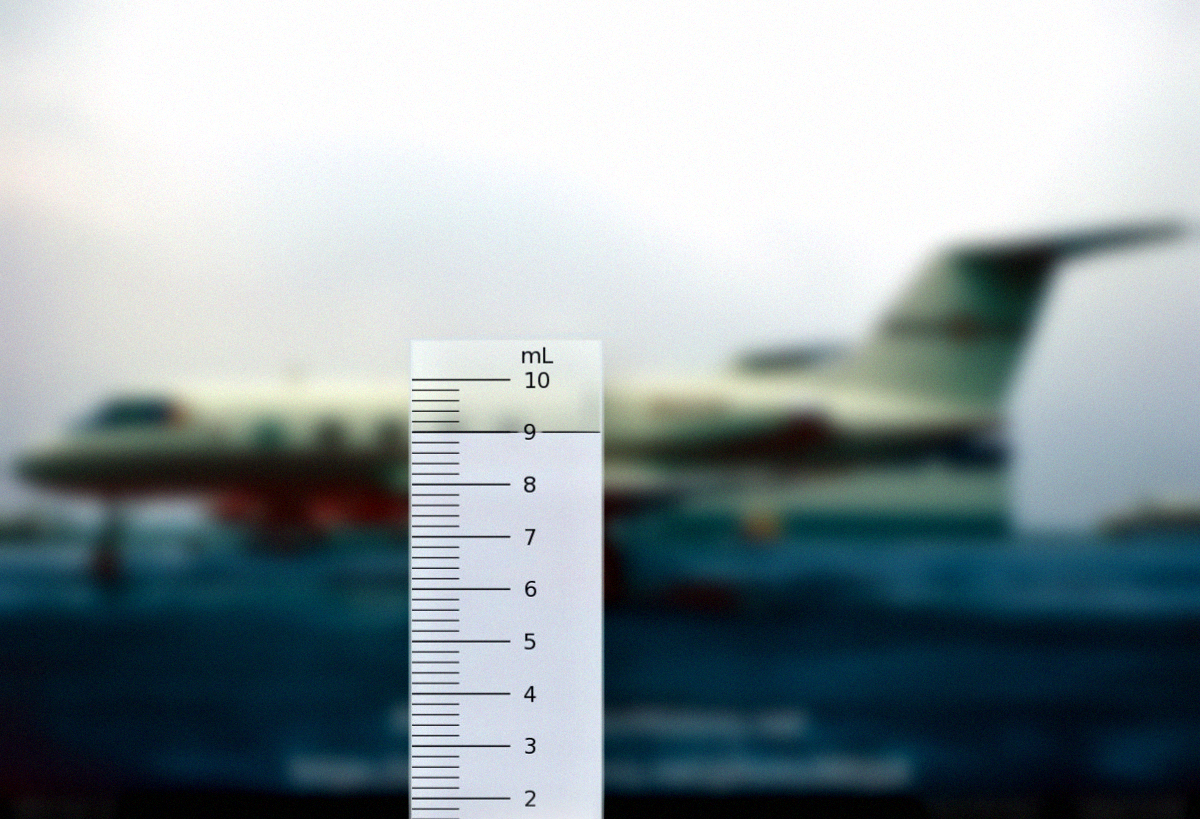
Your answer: 9 mL
